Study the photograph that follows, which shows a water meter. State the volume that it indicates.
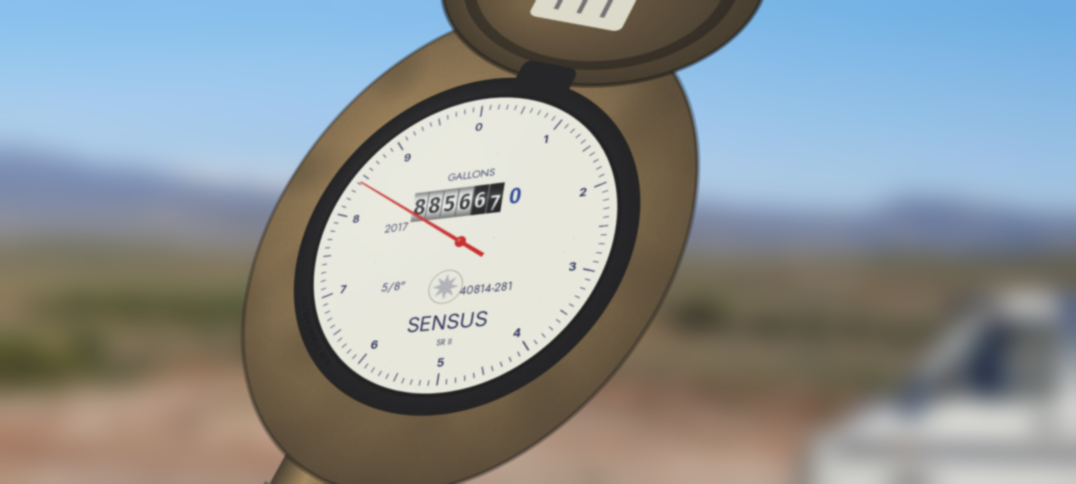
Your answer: 8856668.4 gal
